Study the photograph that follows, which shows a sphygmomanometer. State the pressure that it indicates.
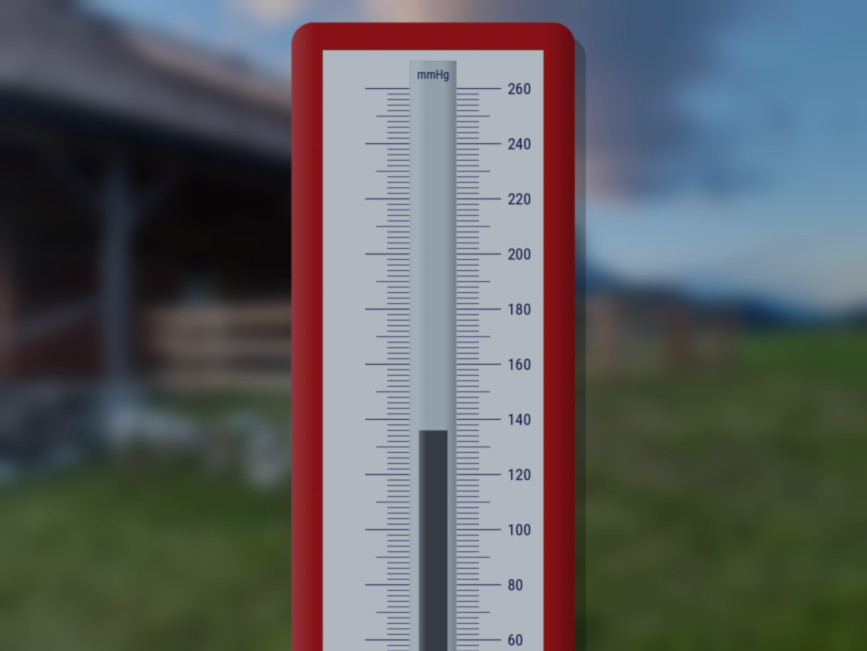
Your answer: 136 mmHg
